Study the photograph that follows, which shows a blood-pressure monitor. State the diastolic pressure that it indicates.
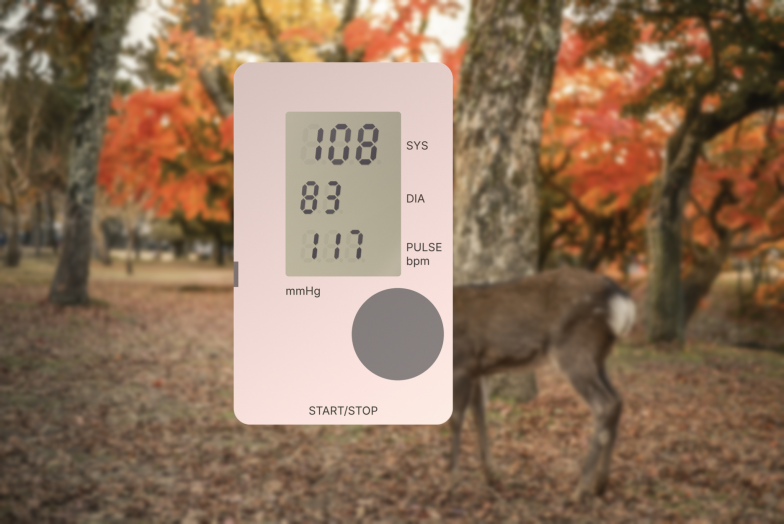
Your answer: 83 mmHg
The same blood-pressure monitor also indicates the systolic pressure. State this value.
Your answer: 108 mmHg
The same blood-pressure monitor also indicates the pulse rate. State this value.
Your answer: 117 bpm
